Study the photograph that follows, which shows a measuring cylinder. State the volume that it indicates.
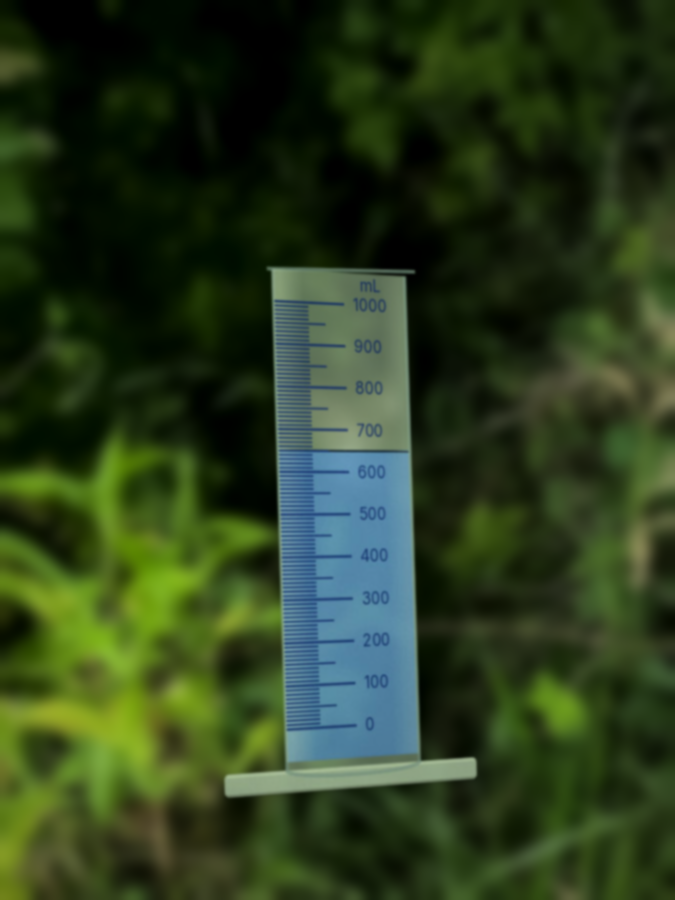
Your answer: 650 mL
